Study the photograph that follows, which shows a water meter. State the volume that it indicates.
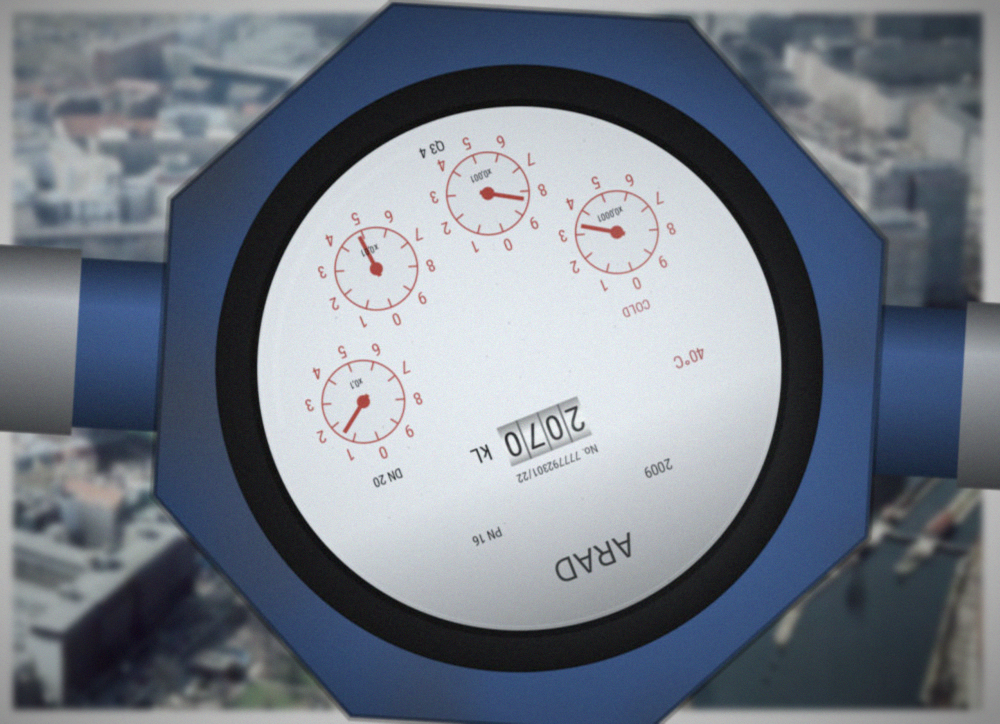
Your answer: 2070.1483 kL
